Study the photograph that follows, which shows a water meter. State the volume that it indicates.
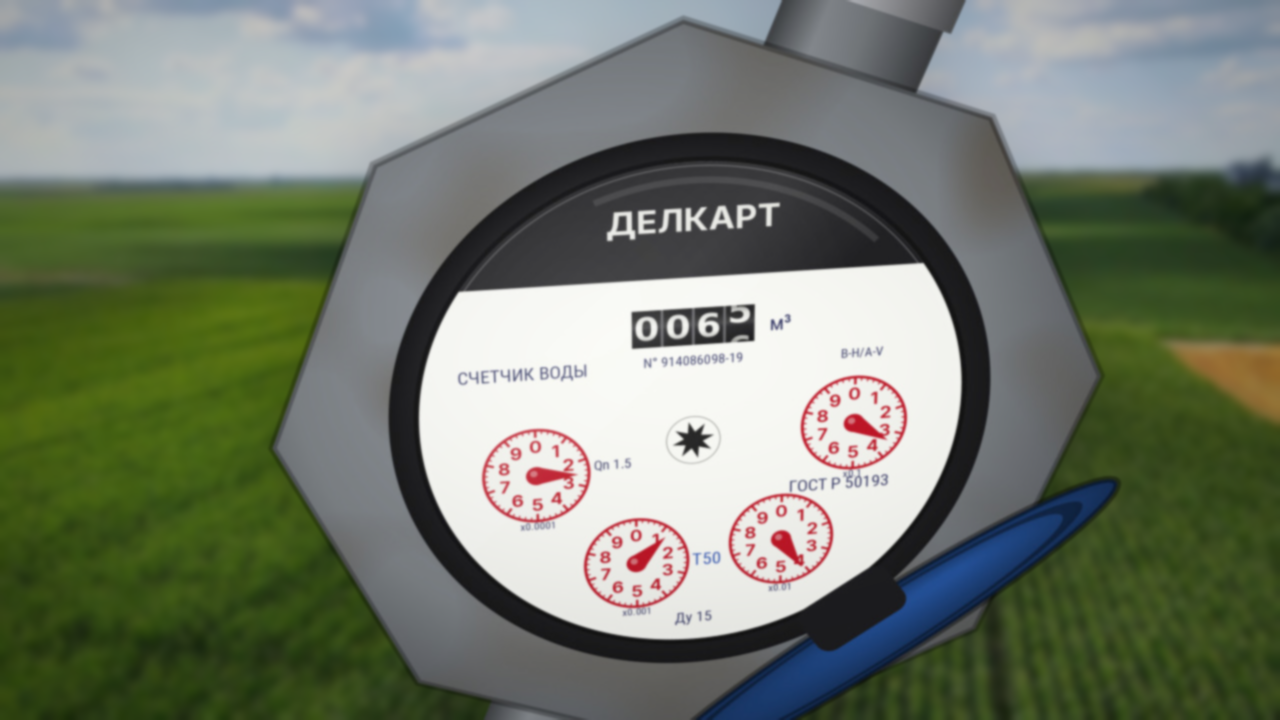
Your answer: 65.3412 m³
